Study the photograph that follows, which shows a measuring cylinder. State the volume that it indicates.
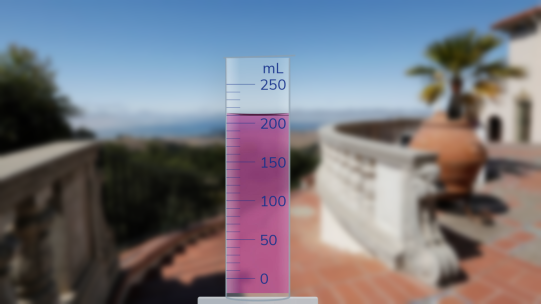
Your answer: 210 mL
